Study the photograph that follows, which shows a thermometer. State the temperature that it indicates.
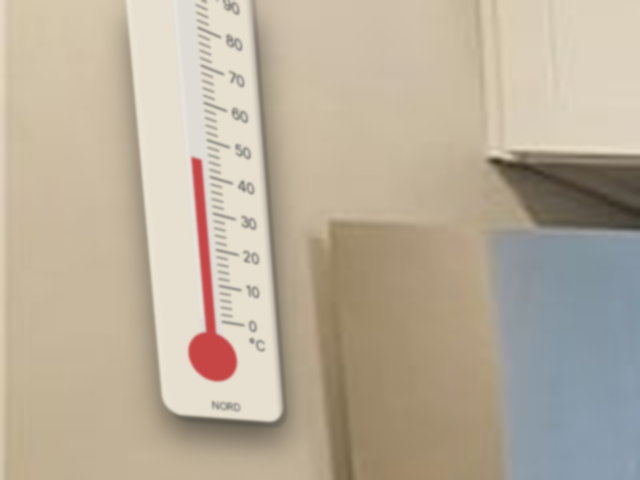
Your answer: 44 °C
